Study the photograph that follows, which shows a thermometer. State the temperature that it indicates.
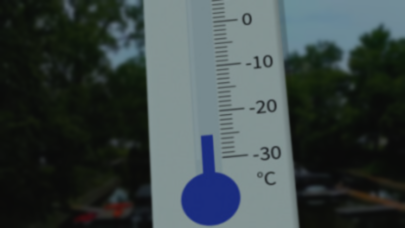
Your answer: -25 °C
